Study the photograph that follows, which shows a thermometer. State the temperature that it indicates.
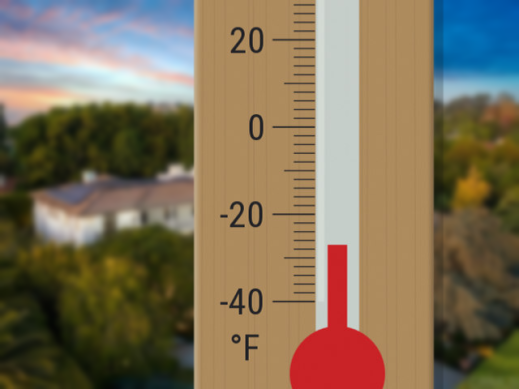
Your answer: -27 °F
